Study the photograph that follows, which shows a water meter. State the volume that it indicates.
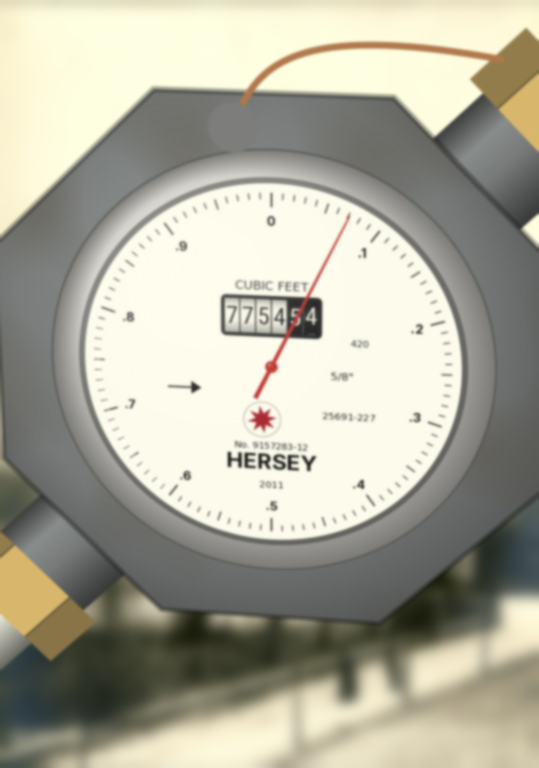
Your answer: 775454.07 ft³
